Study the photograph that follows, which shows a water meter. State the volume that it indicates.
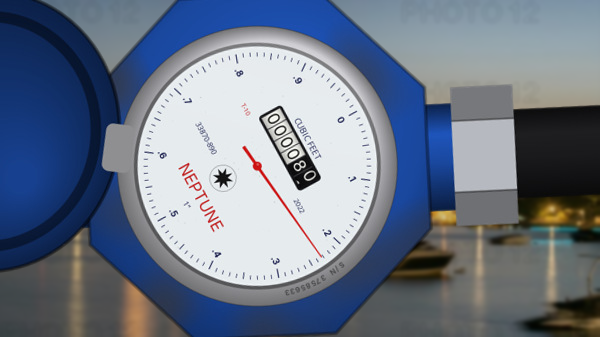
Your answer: 80.23 ft³
